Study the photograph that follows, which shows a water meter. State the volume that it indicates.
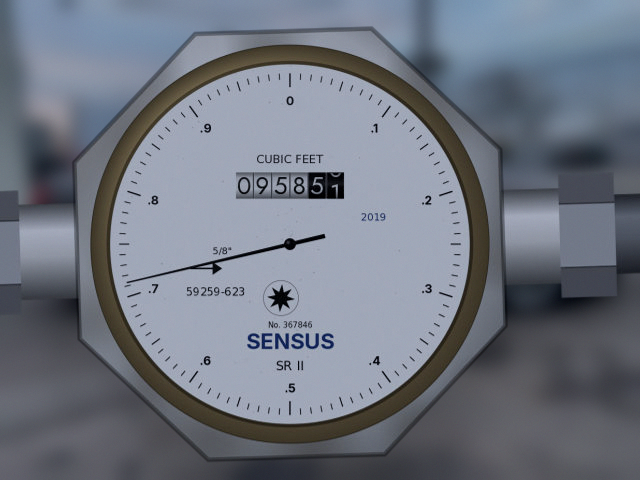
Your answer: 95850.71 ft³
